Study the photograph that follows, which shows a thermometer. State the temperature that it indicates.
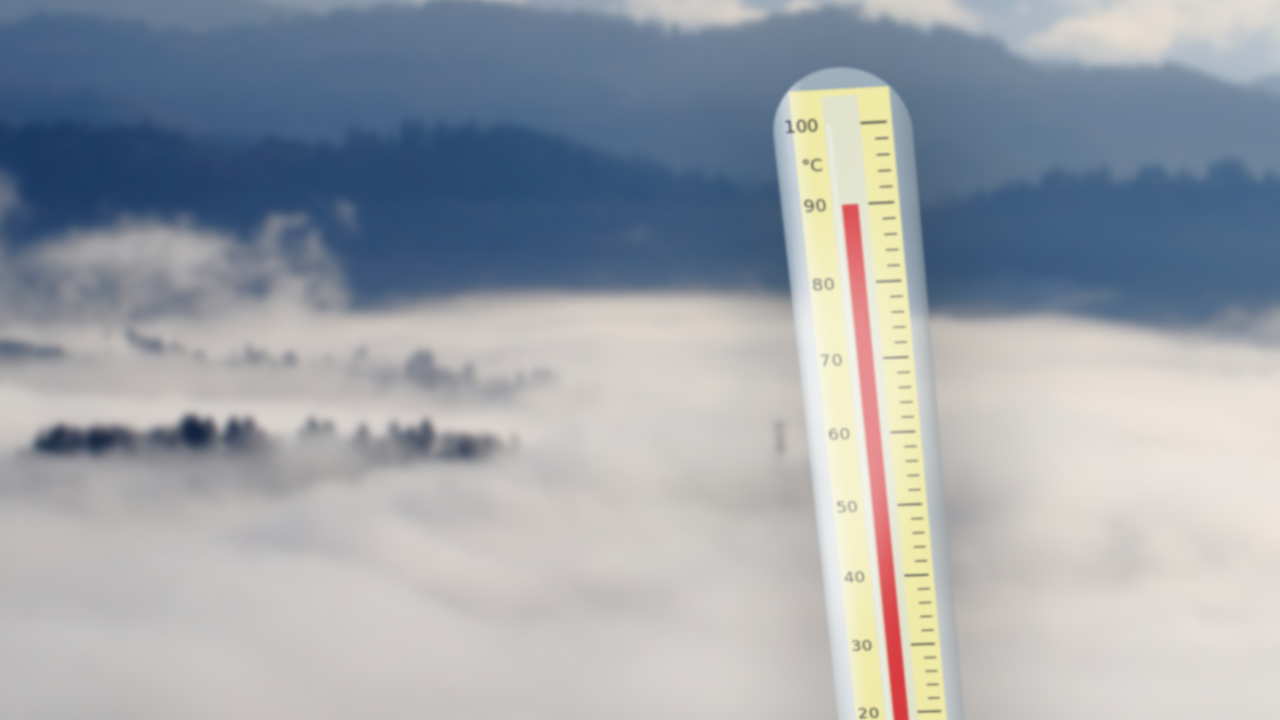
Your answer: 90 °C
